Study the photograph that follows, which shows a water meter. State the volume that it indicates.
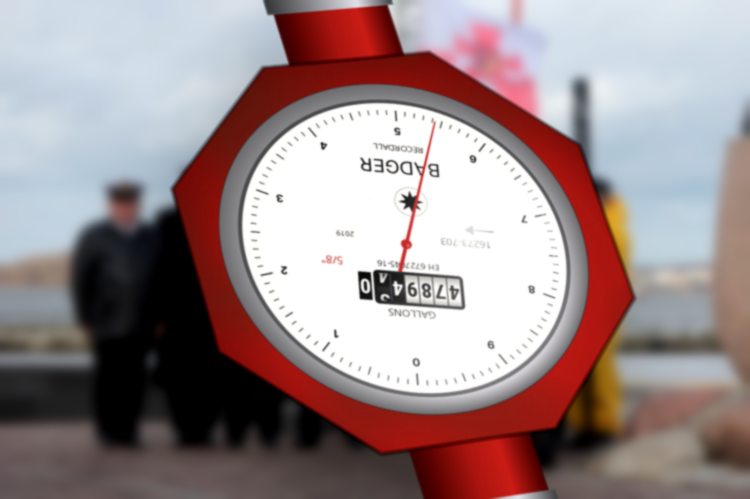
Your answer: 4789435.4 gal
